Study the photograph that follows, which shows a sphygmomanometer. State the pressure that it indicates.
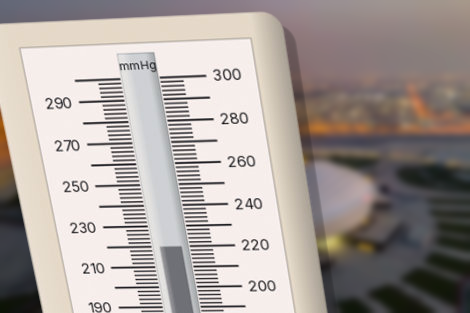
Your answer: 220 mmHg
